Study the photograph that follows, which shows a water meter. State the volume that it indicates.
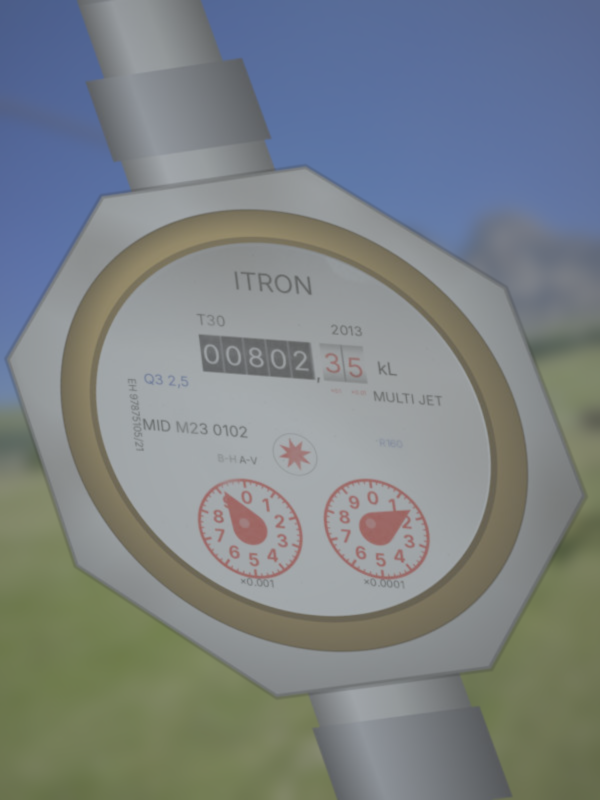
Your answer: 802.3491 kL
